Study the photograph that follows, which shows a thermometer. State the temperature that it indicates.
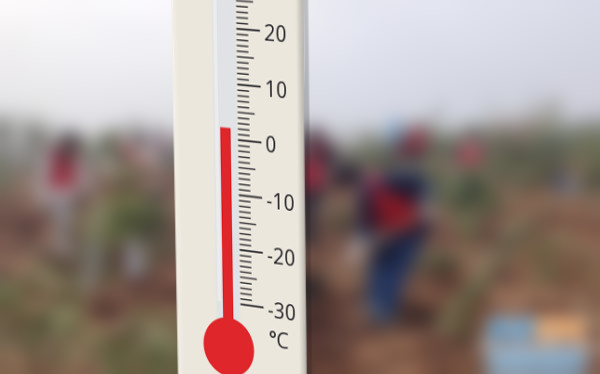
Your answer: 2 °C
